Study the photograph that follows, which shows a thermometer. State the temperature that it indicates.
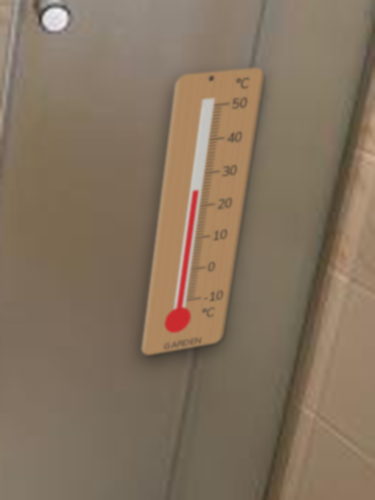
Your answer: 25 °C
